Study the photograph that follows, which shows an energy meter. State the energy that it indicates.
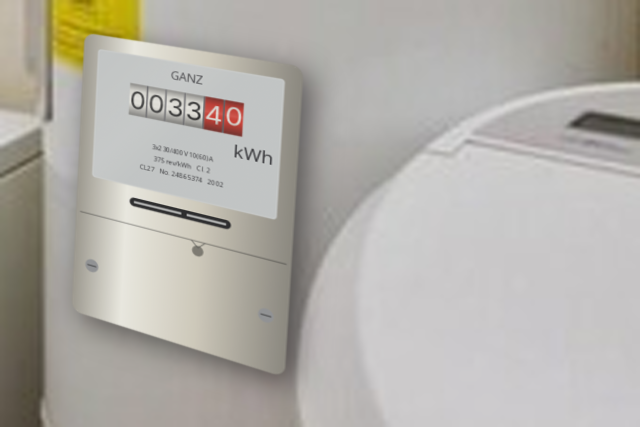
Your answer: 33.40 kWh
